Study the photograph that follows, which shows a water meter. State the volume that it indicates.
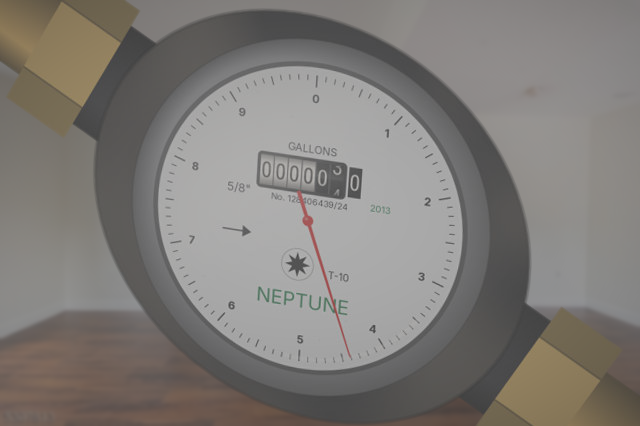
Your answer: 34.4 gal
